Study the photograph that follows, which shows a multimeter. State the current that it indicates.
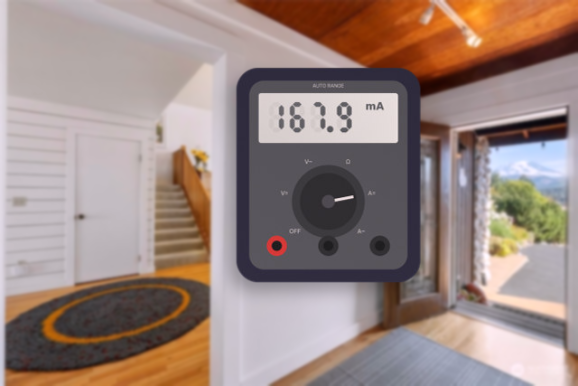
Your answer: 167.9 mA
